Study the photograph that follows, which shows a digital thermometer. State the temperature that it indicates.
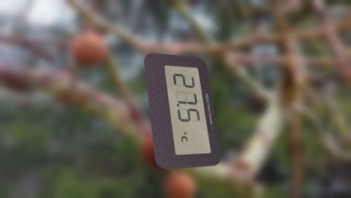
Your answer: 27.5 °C
